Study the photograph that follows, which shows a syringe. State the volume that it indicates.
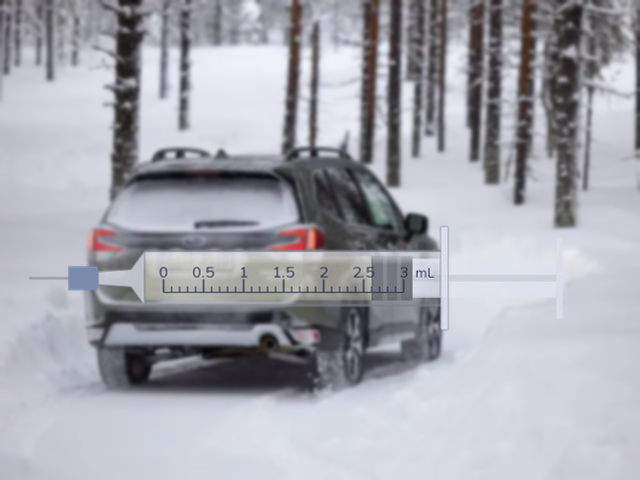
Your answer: 2.6 mL
